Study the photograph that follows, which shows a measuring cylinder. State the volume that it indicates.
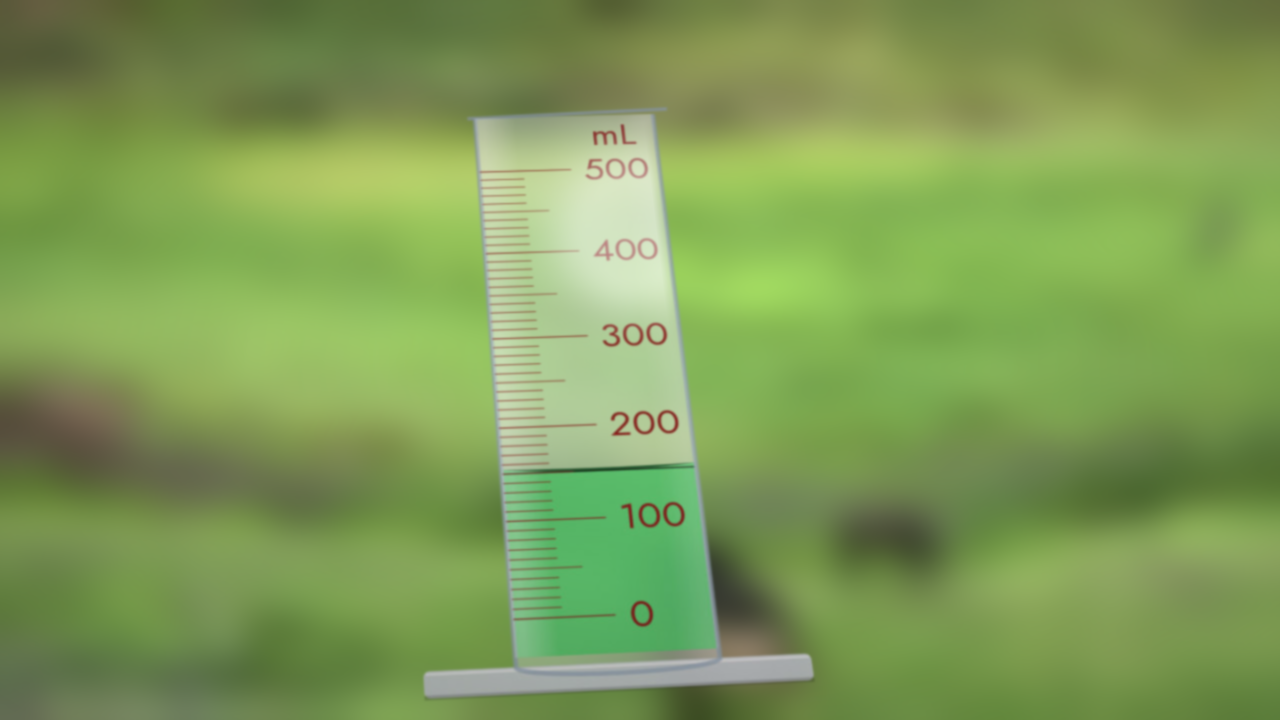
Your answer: 150 mL
